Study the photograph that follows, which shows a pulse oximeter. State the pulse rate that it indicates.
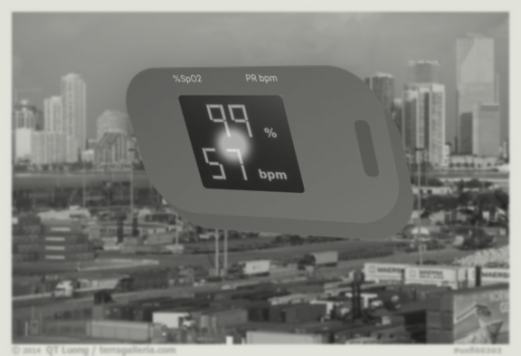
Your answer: 57 bpm
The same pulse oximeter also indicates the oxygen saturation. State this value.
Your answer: 99 %
